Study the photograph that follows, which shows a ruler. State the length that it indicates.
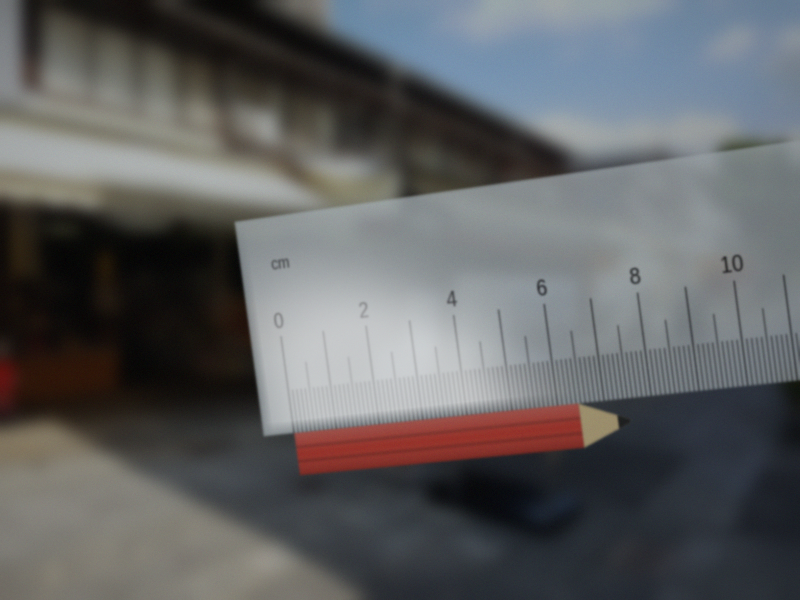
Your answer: 7.5 cm
